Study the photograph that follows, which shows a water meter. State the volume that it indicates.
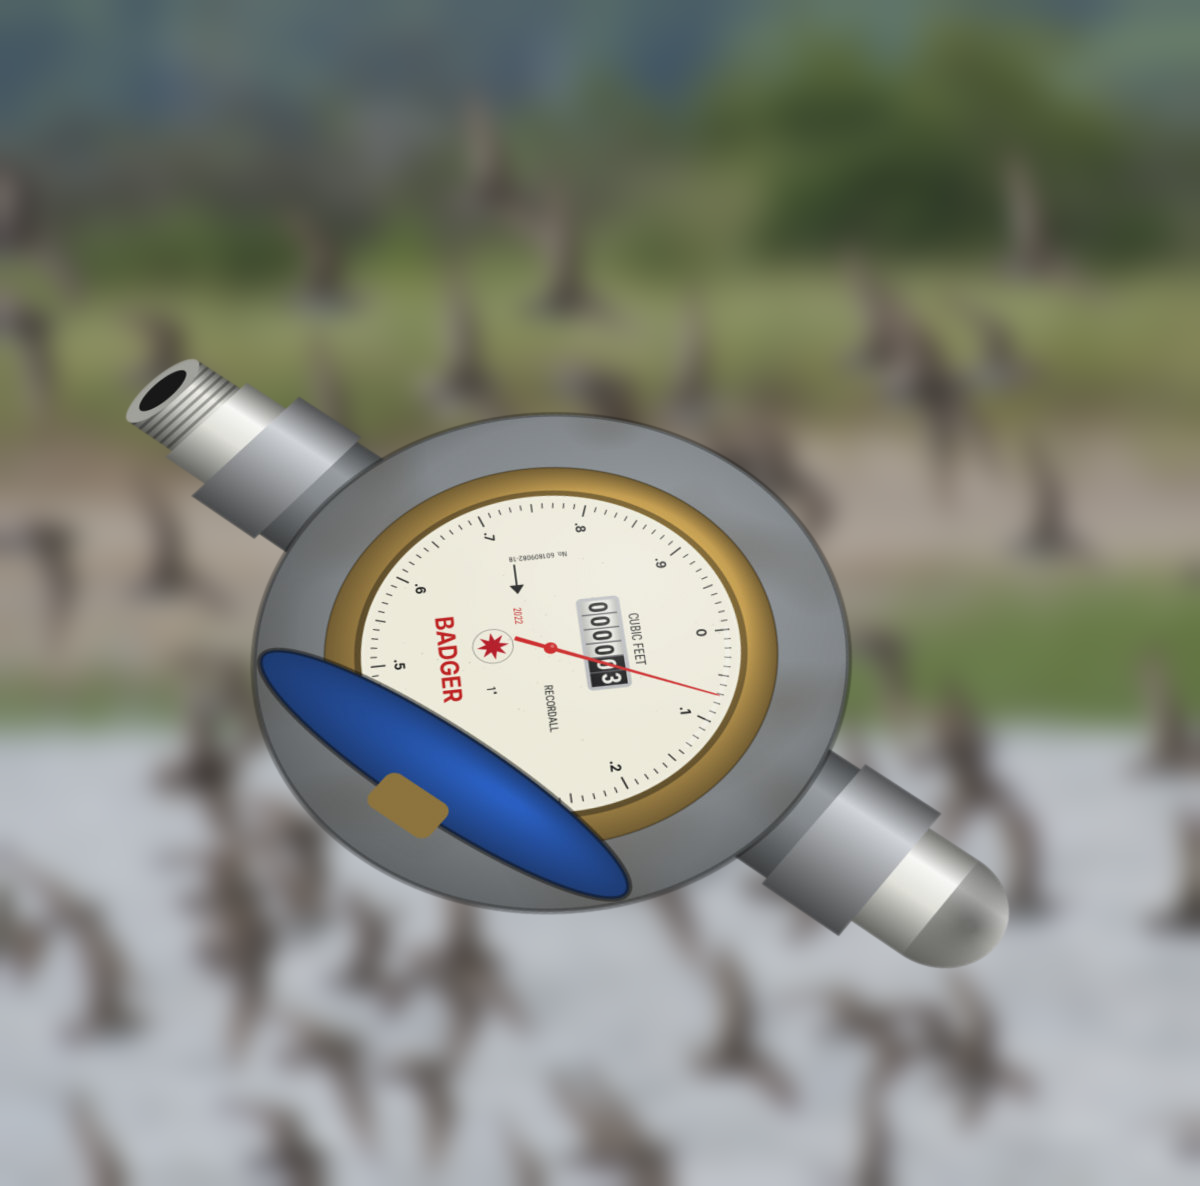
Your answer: 3.07 ft³
